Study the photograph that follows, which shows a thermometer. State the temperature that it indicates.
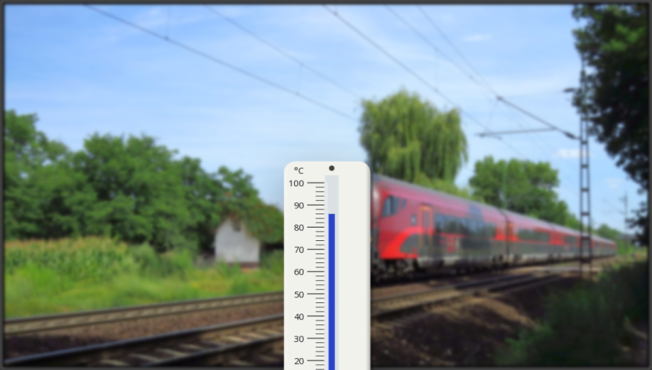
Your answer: 86 °C
